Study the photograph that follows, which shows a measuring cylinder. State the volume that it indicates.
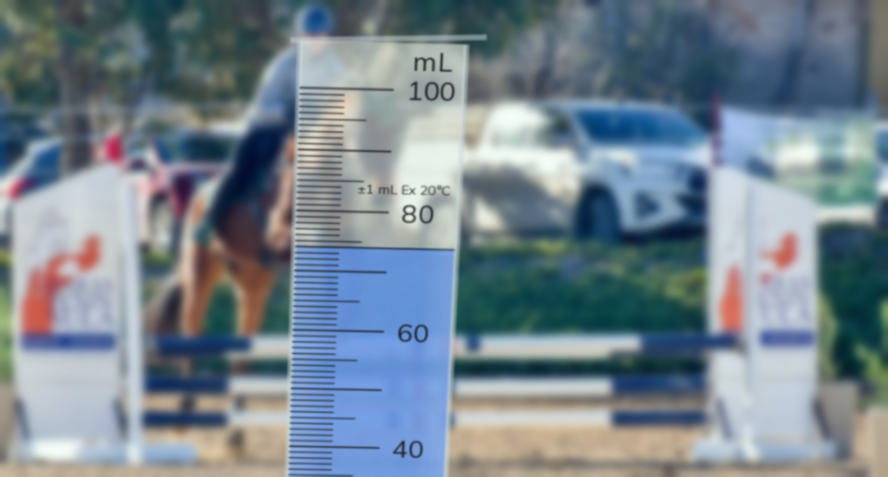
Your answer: 74 mL
